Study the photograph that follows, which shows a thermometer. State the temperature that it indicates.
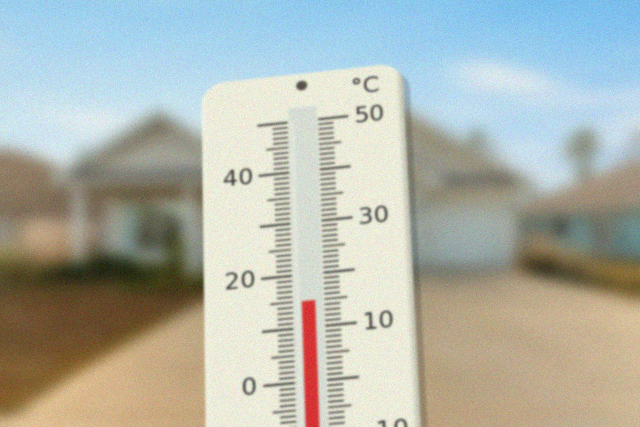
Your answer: 15 °C
